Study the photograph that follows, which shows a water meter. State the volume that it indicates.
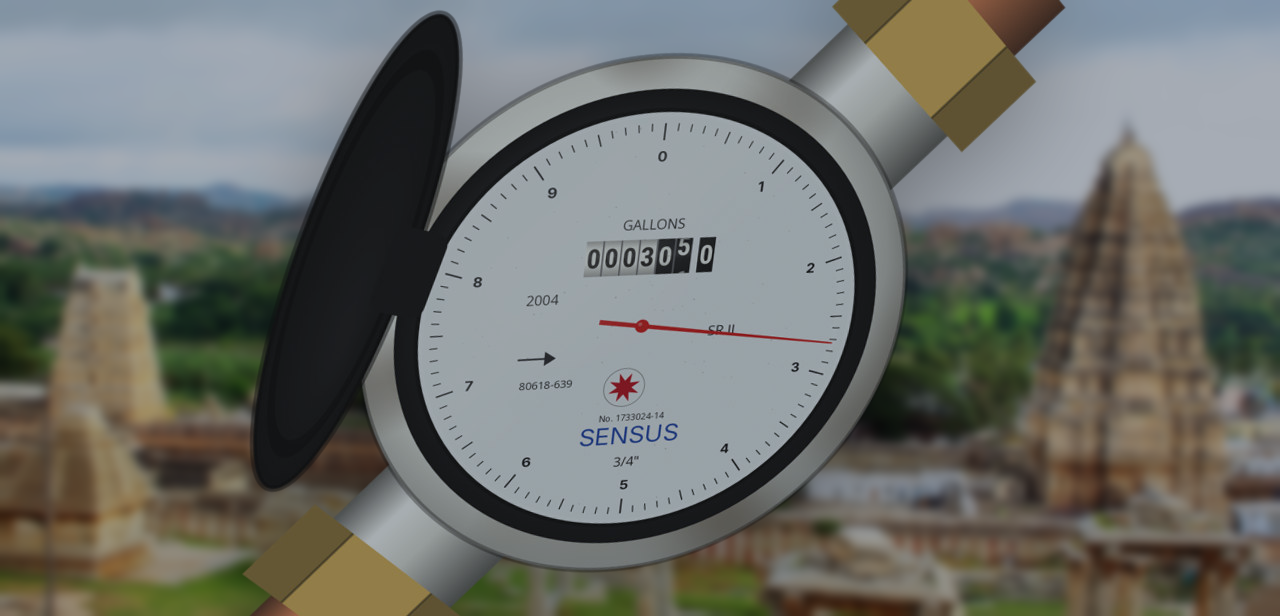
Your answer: 3052.7 gal
